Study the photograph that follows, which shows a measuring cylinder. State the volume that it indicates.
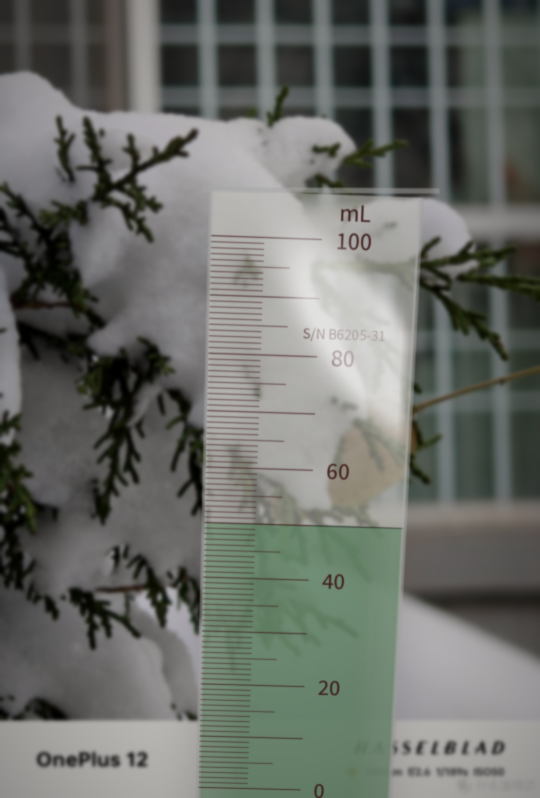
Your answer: 50 mL
